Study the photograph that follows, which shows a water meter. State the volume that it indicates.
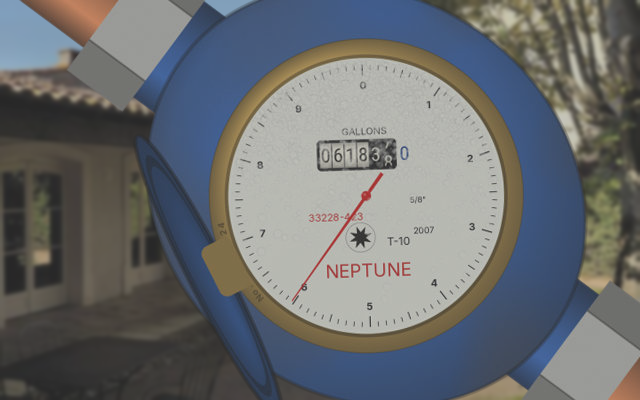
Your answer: 618376.0 gal
